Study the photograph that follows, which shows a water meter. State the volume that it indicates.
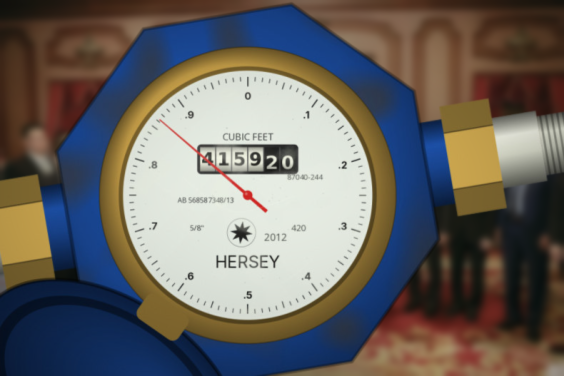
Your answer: 415919.86 ft³
